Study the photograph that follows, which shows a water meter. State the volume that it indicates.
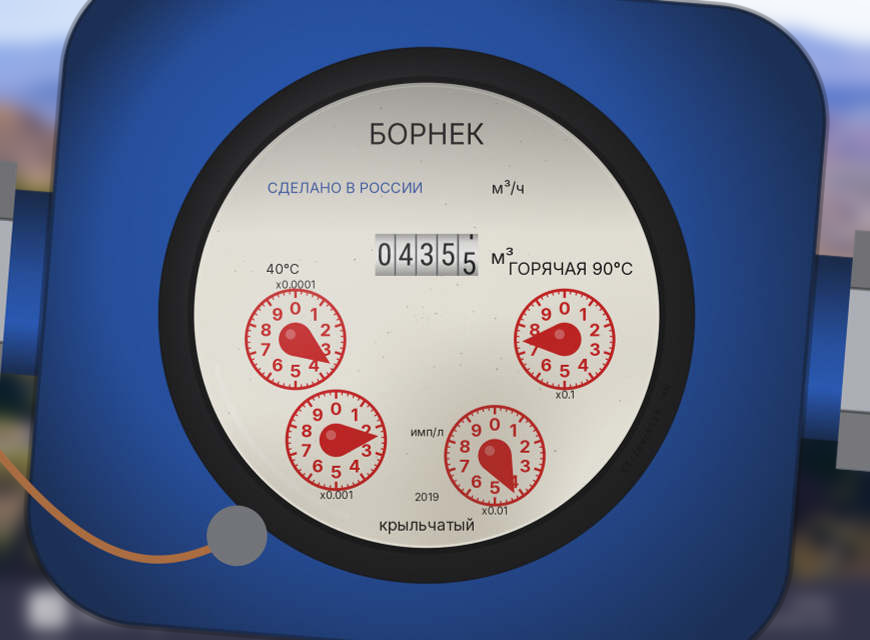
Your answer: 4354.7423 m³
